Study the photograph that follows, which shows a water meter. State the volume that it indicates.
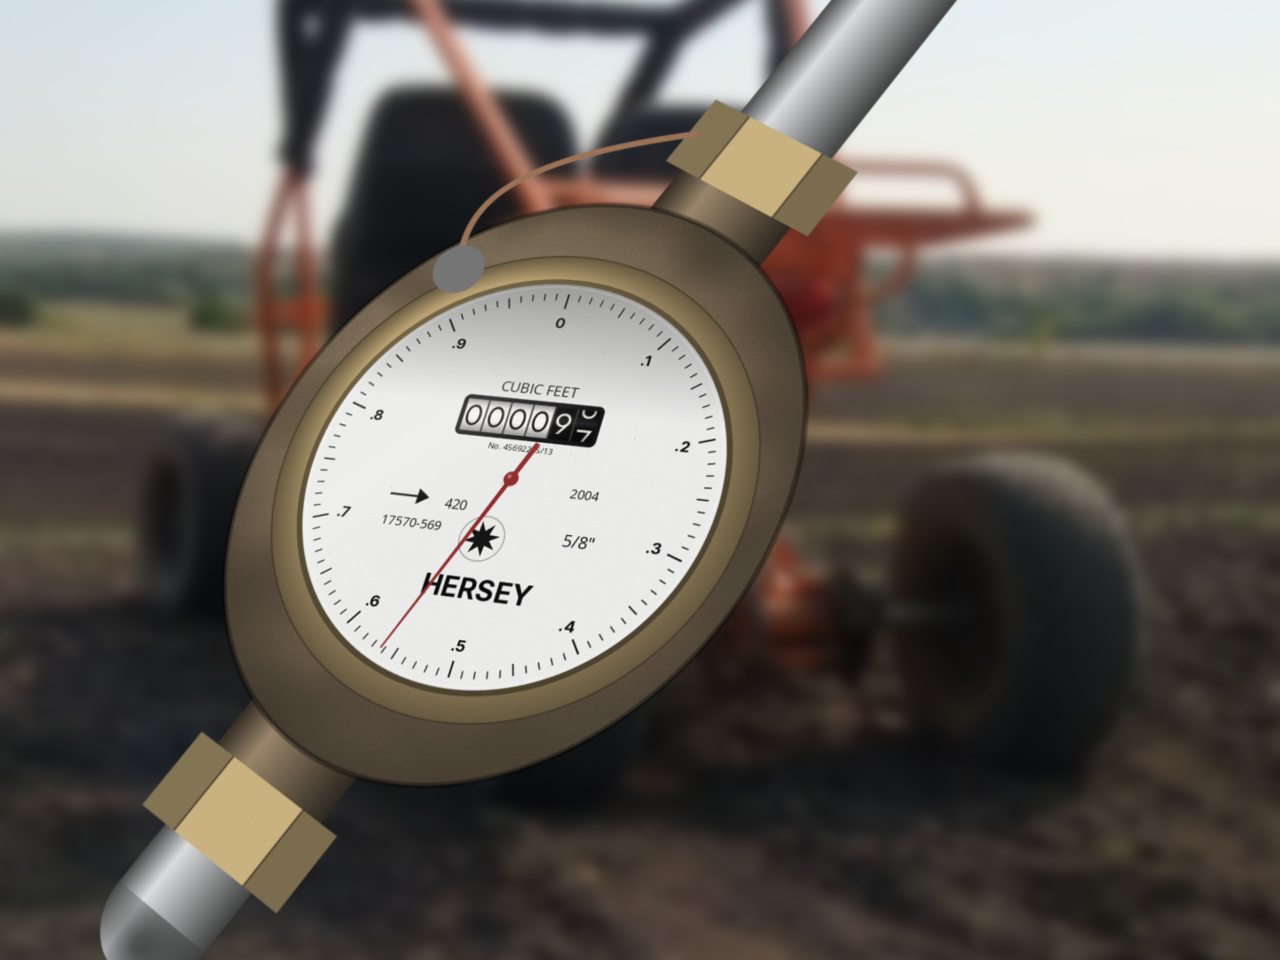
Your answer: 96.56 ft³
